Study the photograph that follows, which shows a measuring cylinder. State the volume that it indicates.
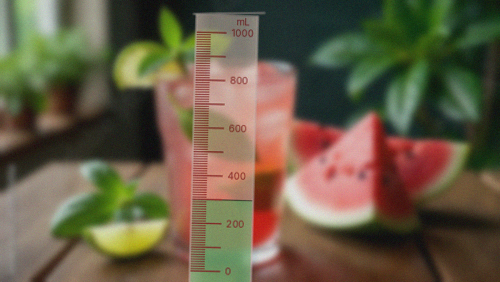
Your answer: 300 mL
